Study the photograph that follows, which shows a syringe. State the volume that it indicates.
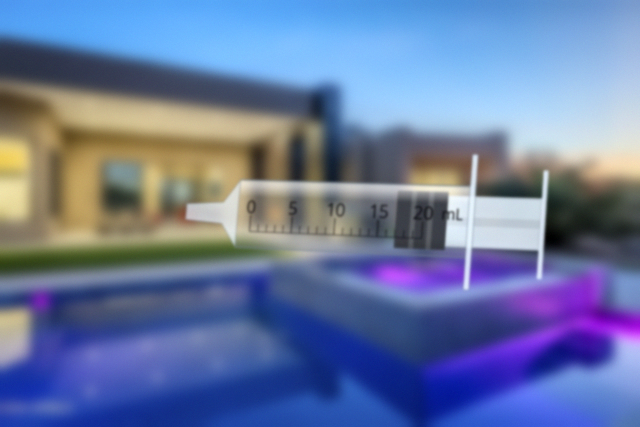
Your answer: 17 mL
